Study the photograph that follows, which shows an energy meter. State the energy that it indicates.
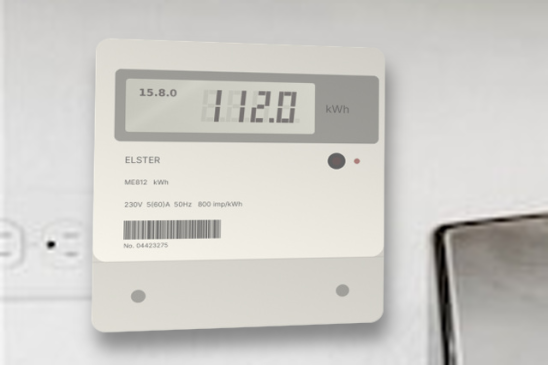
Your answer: 112.0 kWh
